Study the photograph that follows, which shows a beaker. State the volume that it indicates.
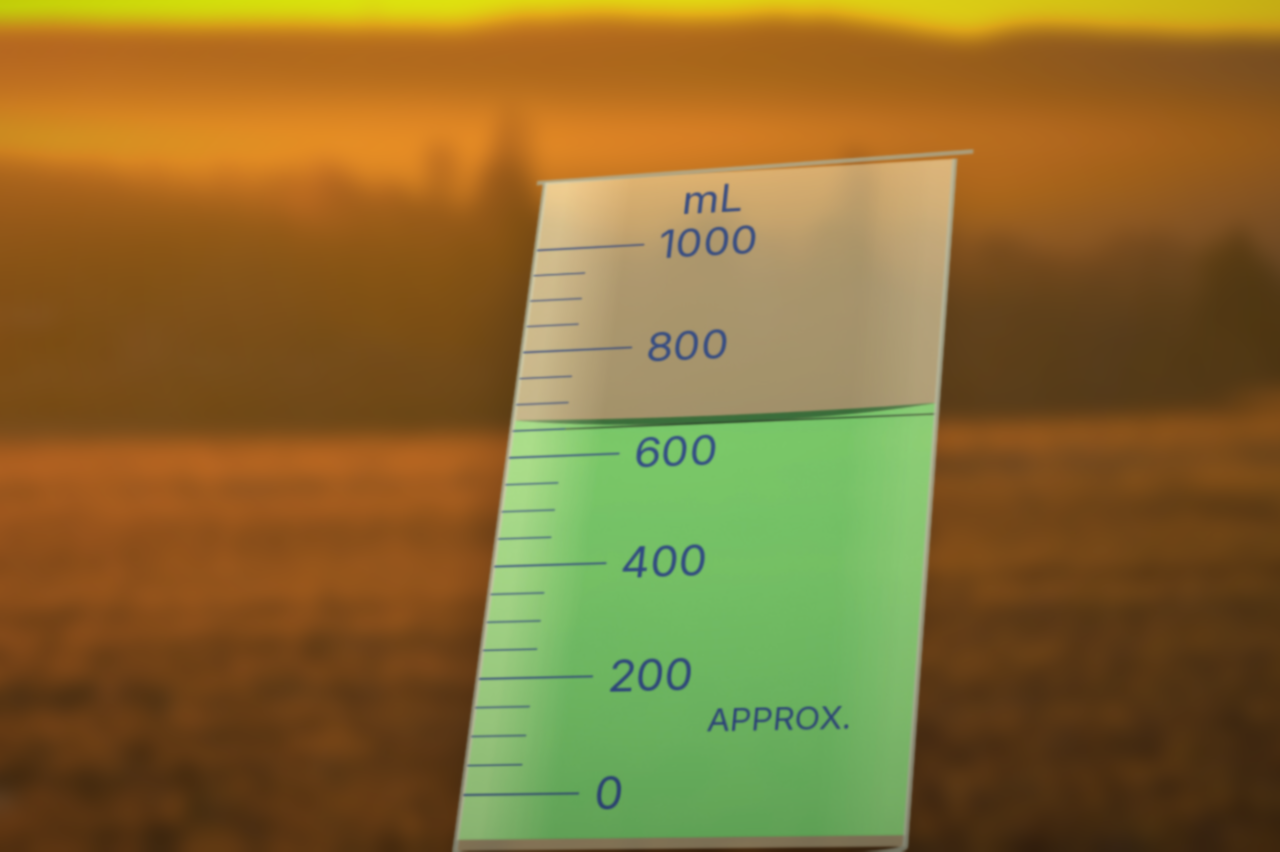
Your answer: 650 mL
